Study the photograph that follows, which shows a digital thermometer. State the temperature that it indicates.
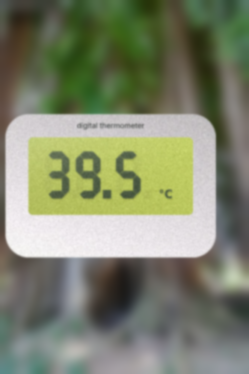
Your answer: 39.5 °C
